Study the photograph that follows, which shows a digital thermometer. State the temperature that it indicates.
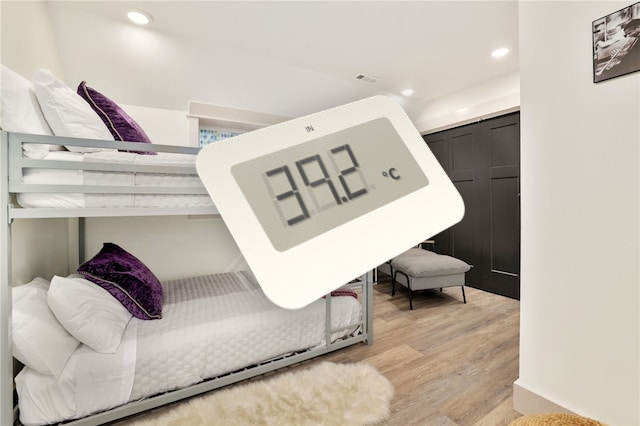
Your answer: 39.2 °C
